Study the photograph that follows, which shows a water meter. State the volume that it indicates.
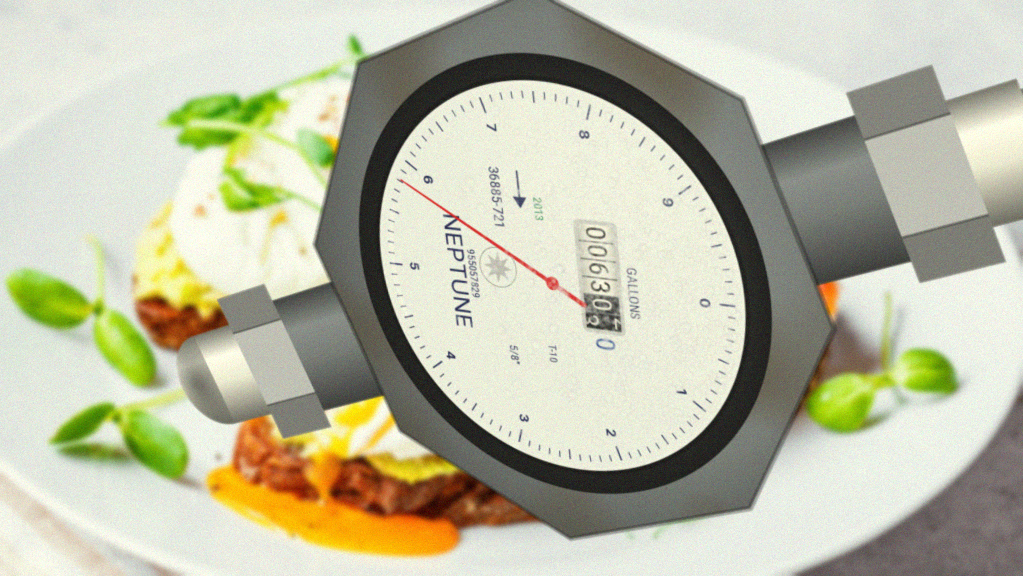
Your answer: 63025.8 gal
